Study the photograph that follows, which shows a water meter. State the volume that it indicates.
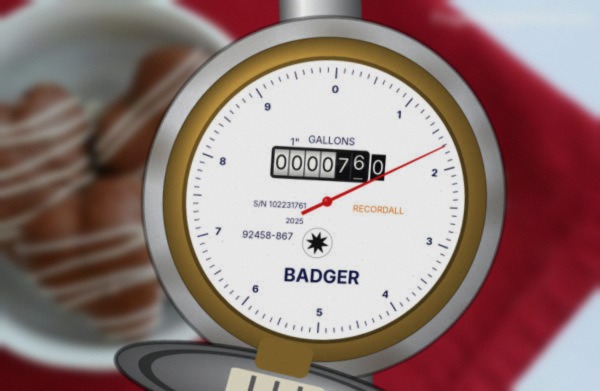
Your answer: 761.7 gal
